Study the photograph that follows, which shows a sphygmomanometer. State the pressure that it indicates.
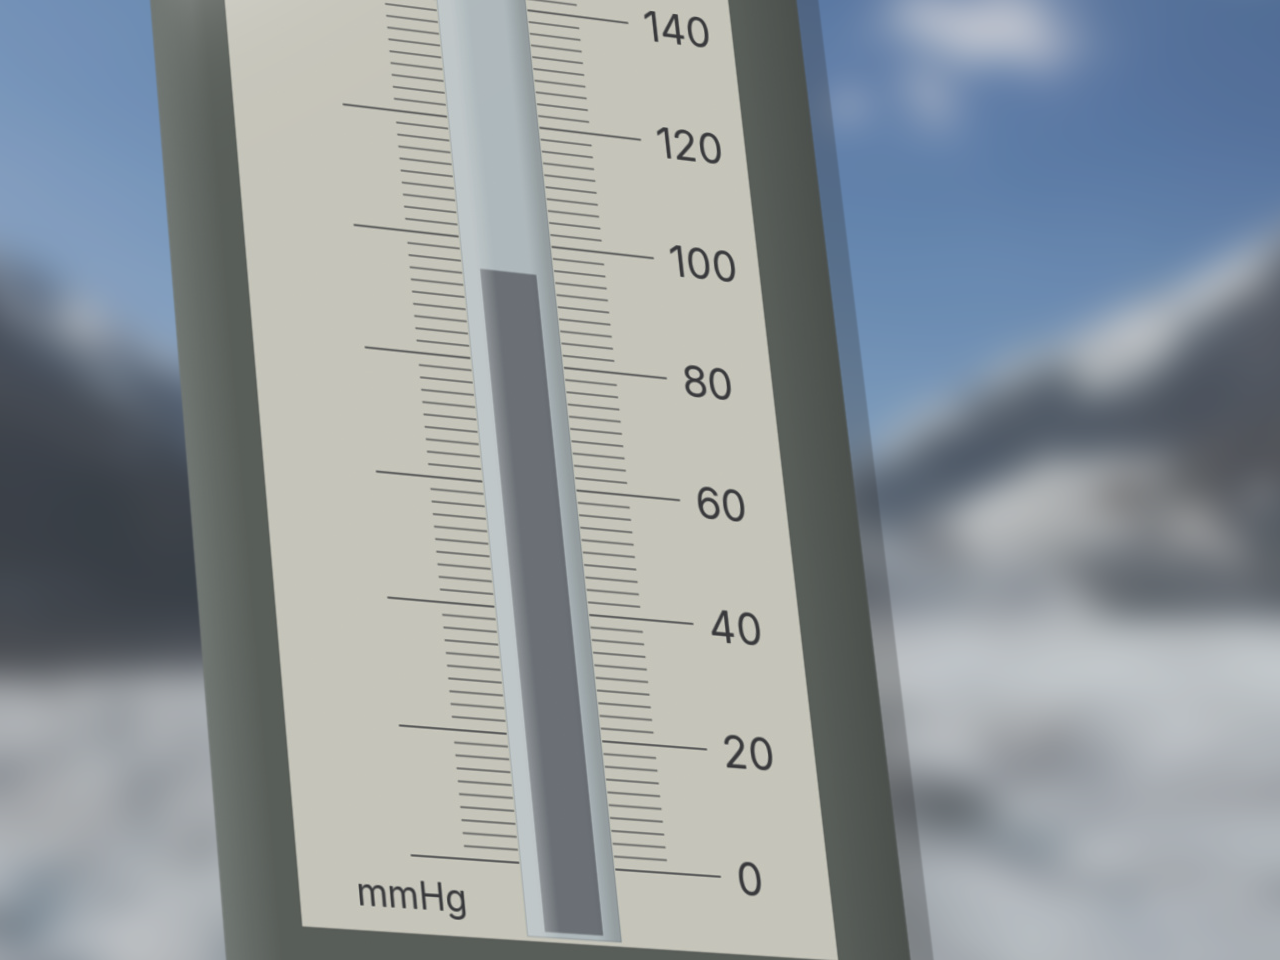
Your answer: 95 mmHg
